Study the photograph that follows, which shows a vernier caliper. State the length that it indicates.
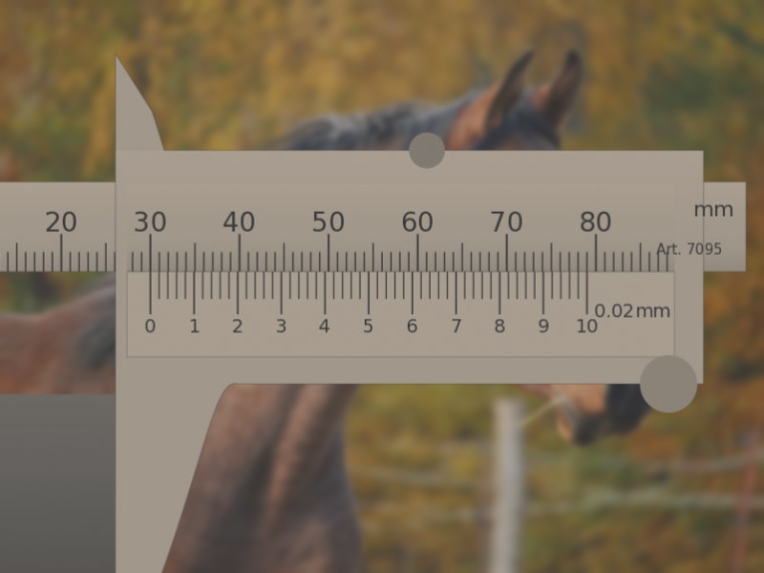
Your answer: 30.0 mm
